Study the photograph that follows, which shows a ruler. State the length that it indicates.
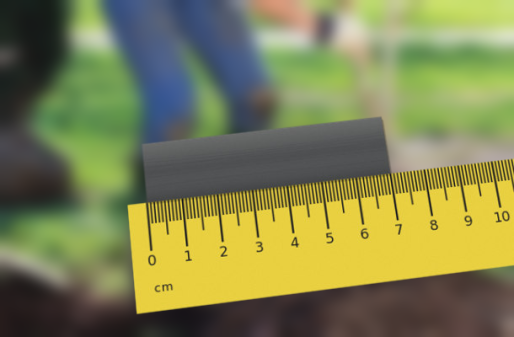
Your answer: 7 cm
